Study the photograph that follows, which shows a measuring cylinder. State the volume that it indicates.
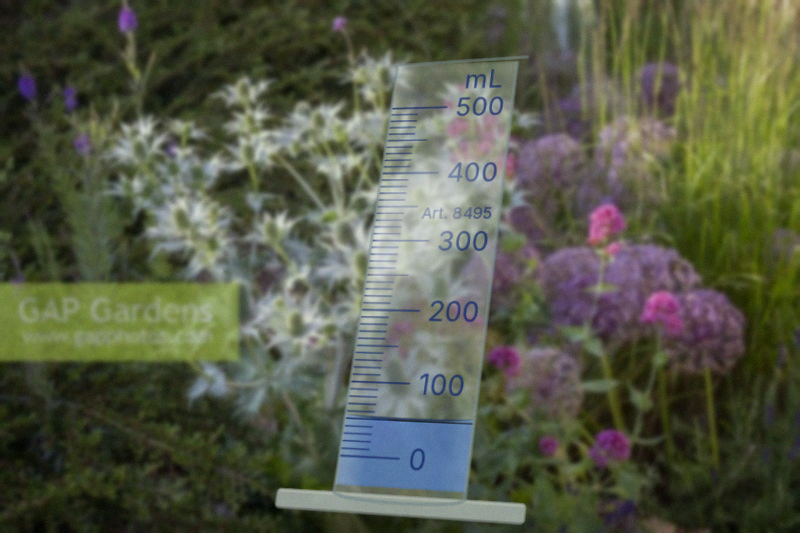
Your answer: 50 mL
